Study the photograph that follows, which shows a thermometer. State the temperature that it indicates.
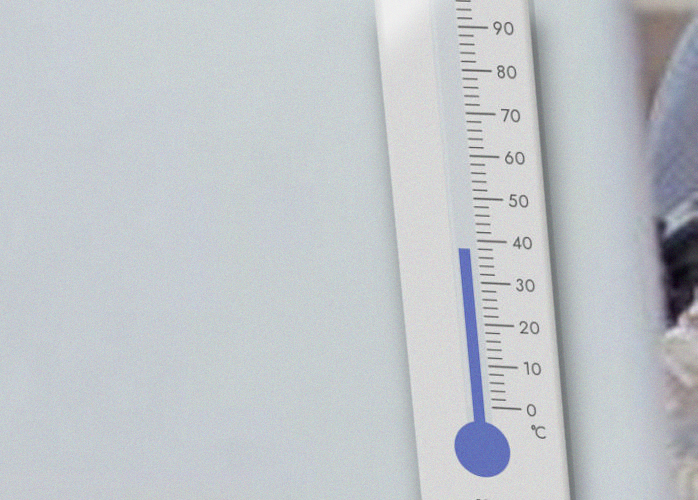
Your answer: 38 °C
